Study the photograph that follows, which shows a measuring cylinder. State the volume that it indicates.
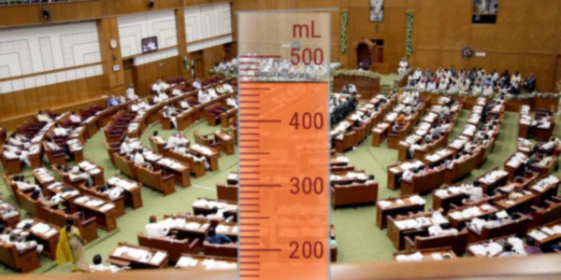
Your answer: 460 mL
